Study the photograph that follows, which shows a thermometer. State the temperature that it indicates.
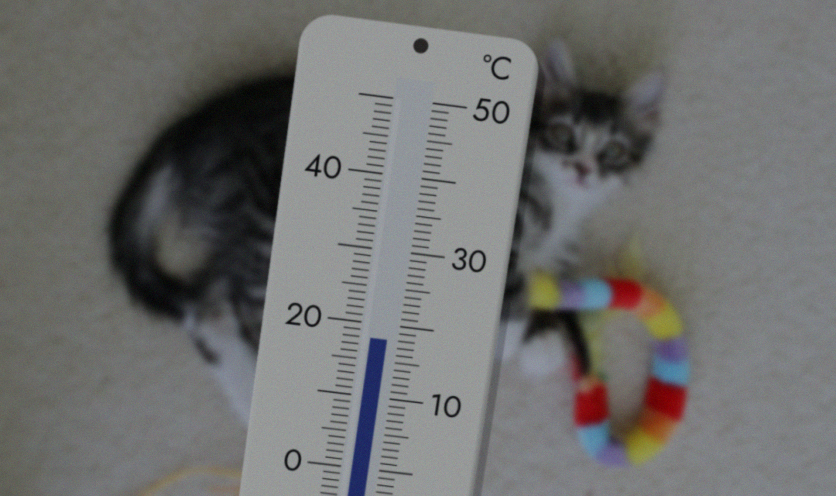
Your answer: 18 °C
